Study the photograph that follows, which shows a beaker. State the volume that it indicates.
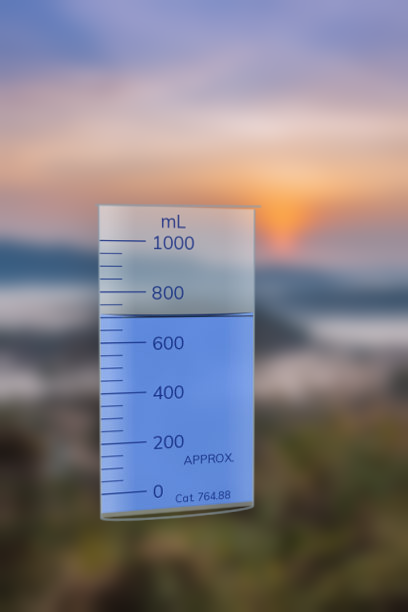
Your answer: 700 mL
